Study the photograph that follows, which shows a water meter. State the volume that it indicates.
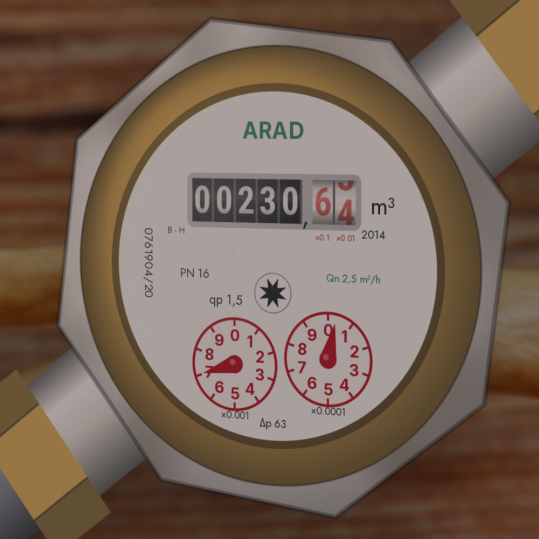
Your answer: 230.6370 m³
